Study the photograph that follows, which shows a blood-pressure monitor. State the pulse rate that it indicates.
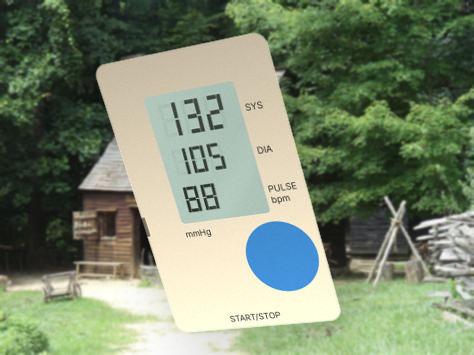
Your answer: 88 bpm
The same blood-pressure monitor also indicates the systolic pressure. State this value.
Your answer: 132 mmHg
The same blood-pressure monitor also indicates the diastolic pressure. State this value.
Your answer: 105 mmHg
